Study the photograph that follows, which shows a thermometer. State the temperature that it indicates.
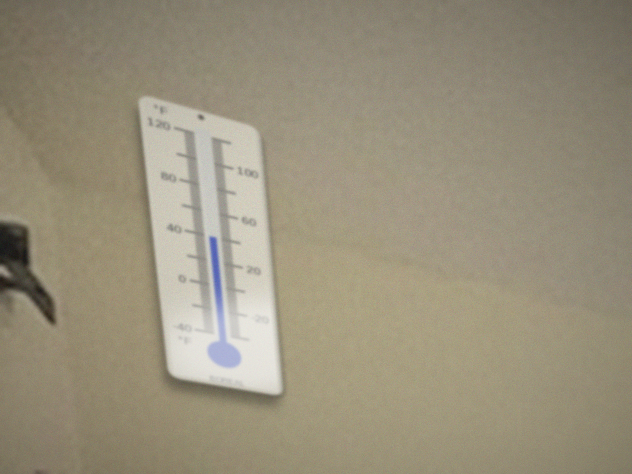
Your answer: 40 °F
